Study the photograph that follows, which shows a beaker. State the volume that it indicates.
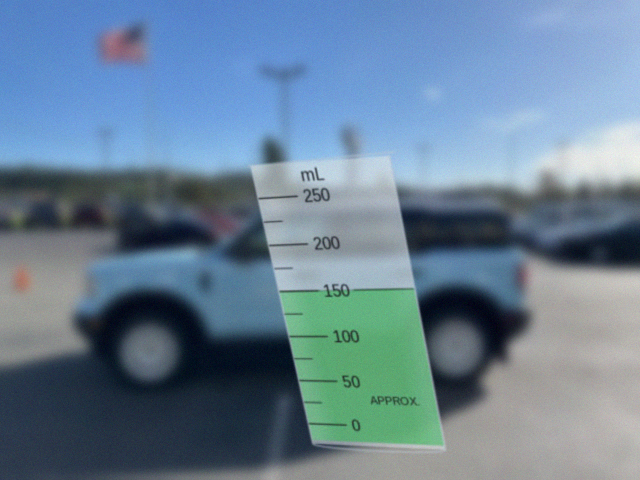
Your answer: 150 mL
